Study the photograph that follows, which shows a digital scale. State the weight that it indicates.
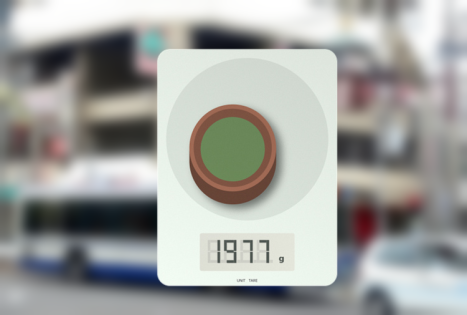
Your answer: 1977 g
